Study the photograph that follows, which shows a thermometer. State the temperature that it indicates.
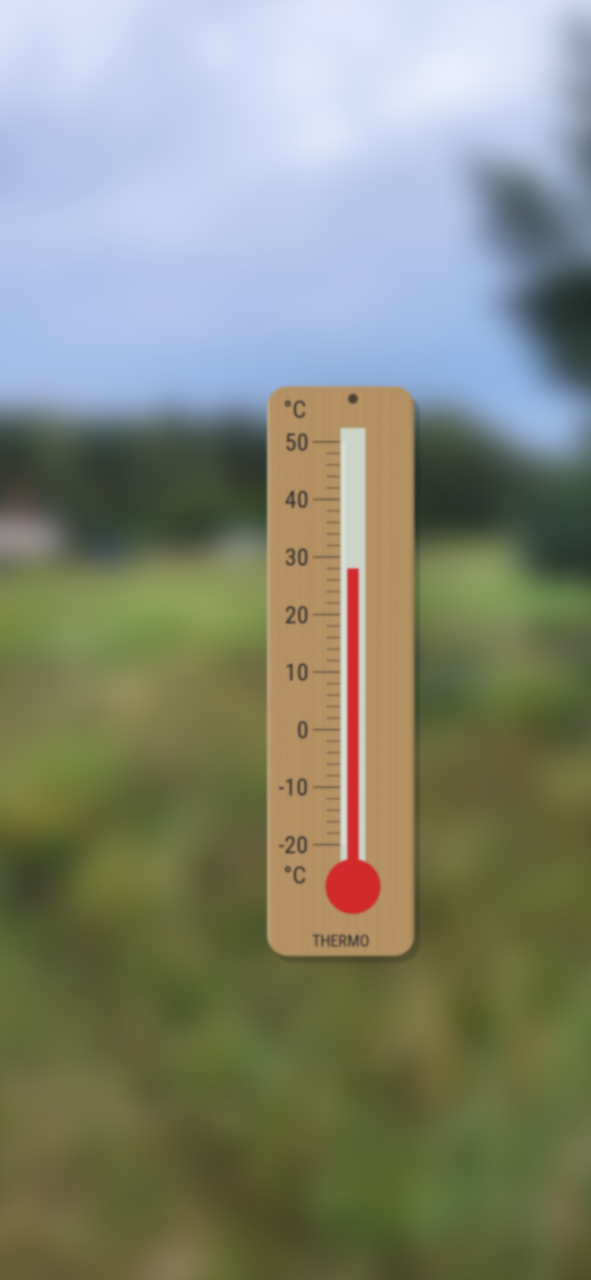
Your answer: 28 °C
